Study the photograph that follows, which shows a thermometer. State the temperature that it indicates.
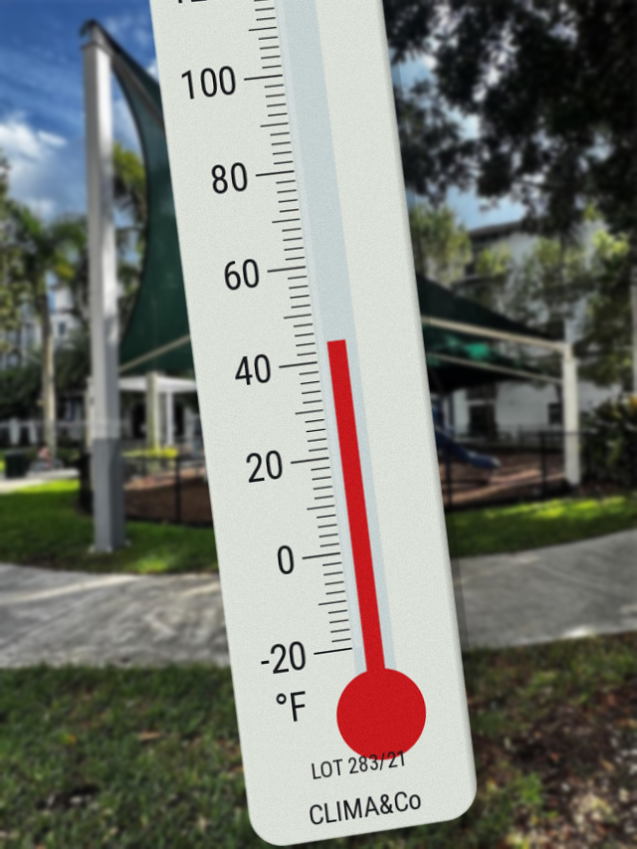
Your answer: 44 °F
